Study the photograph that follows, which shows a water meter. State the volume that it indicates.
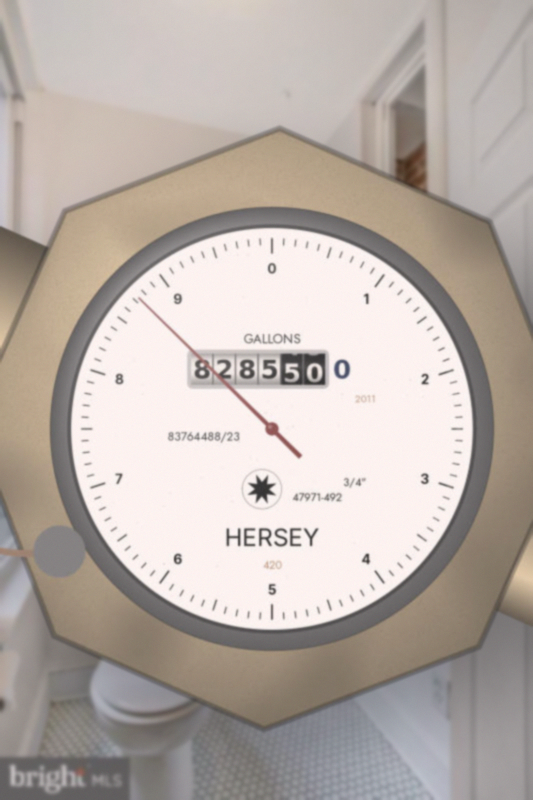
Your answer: 8285498.7 gal
